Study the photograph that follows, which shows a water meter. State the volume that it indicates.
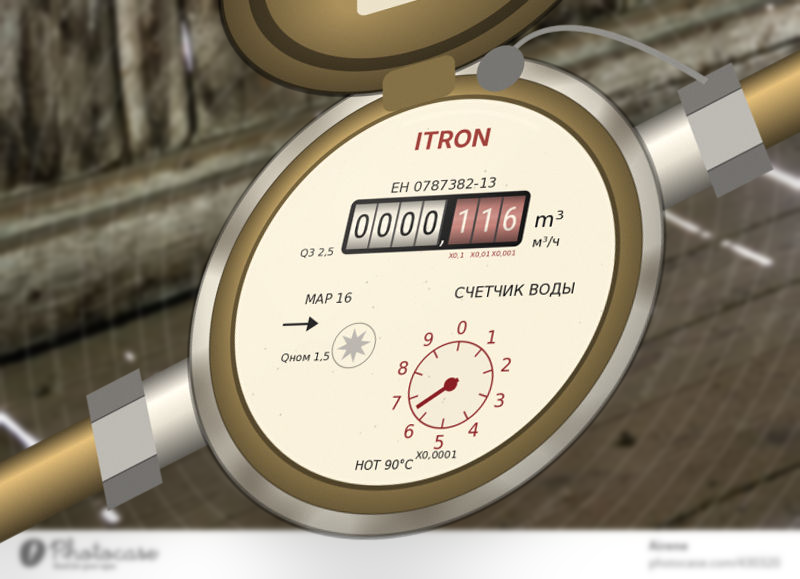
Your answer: 0.1166 m³
